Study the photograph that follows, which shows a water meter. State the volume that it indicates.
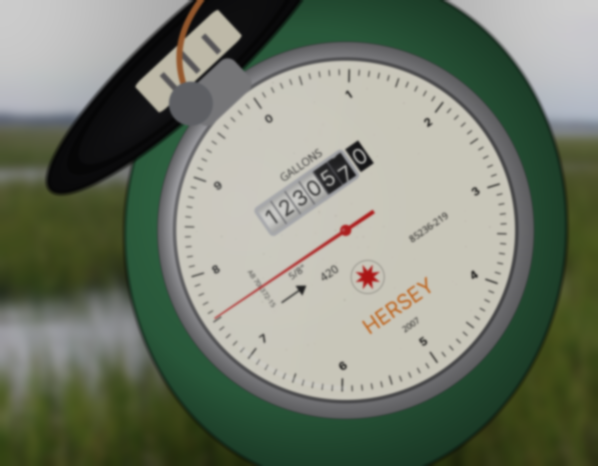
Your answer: 1230567.5 gal
